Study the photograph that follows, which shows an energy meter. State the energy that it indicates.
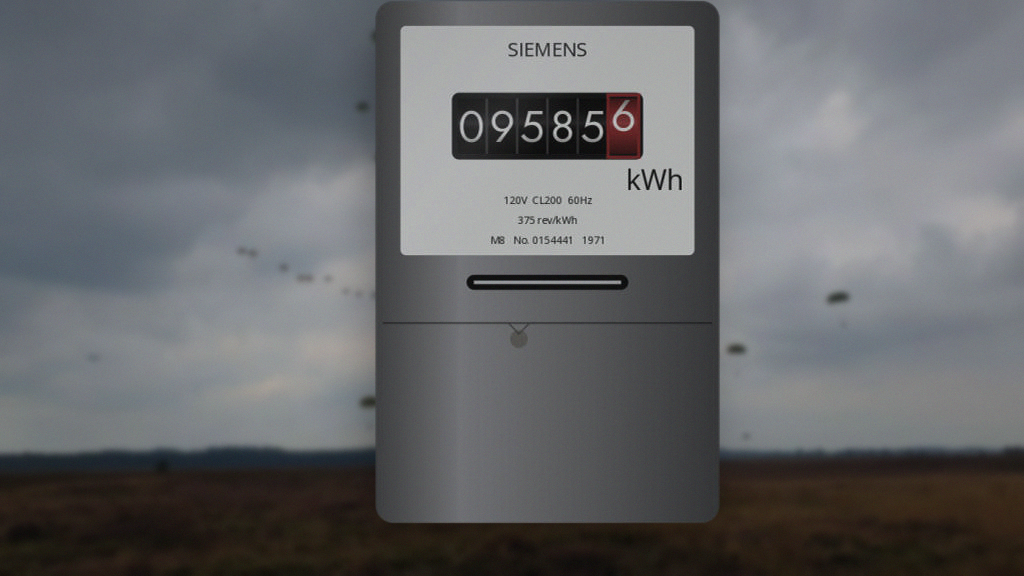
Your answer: 9585.6 kWh
